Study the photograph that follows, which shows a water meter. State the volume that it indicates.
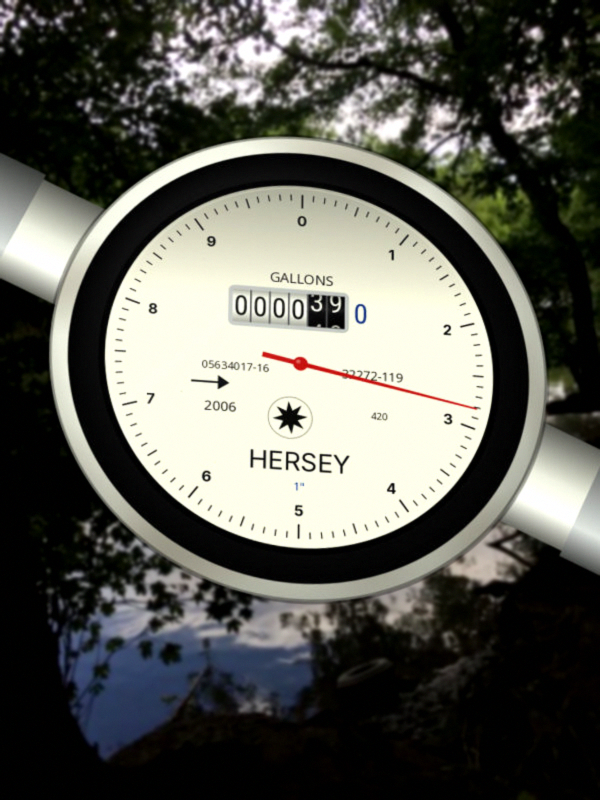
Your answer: 392.8 gal
